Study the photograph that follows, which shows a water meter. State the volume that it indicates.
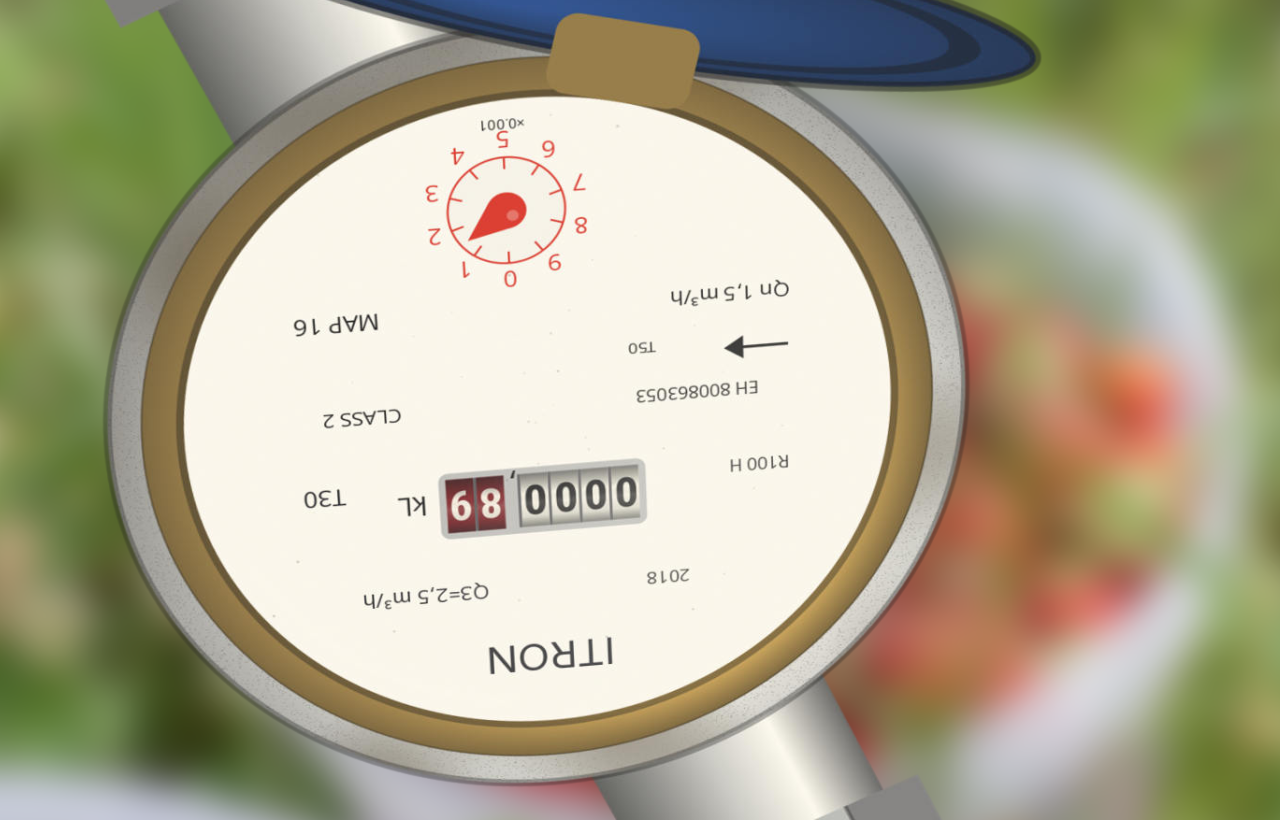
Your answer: 0.891 kL
